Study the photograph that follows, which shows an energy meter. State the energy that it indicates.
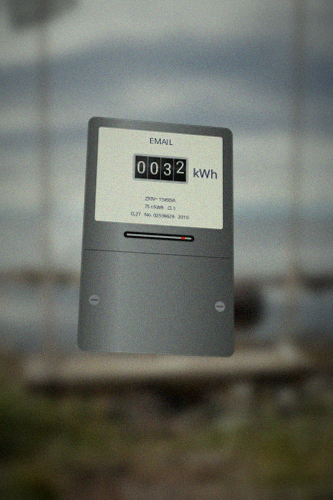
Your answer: 32 kWh
